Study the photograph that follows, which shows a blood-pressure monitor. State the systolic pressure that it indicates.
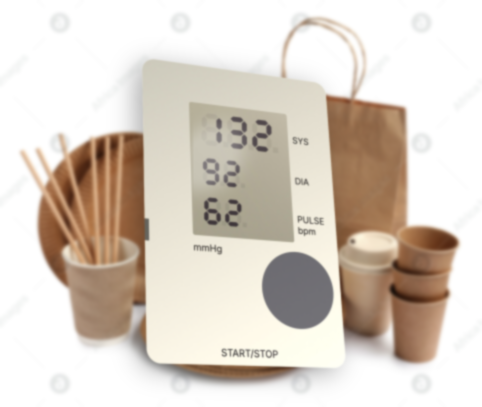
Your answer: 132 mmHg
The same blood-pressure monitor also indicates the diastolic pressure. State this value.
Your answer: 92 mmHg
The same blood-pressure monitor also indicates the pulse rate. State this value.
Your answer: 62 bpm
